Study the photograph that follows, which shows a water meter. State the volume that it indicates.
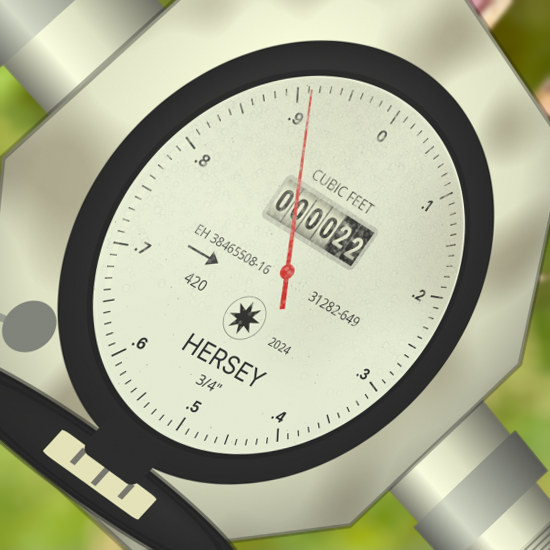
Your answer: 21.91 ft³
